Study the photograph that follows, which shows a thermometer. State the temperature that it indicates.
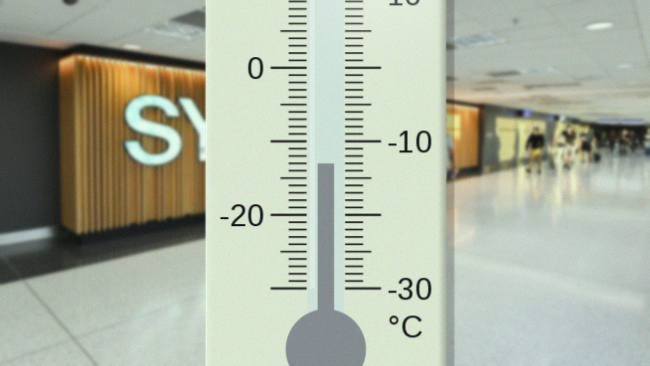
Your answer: -13 °C
